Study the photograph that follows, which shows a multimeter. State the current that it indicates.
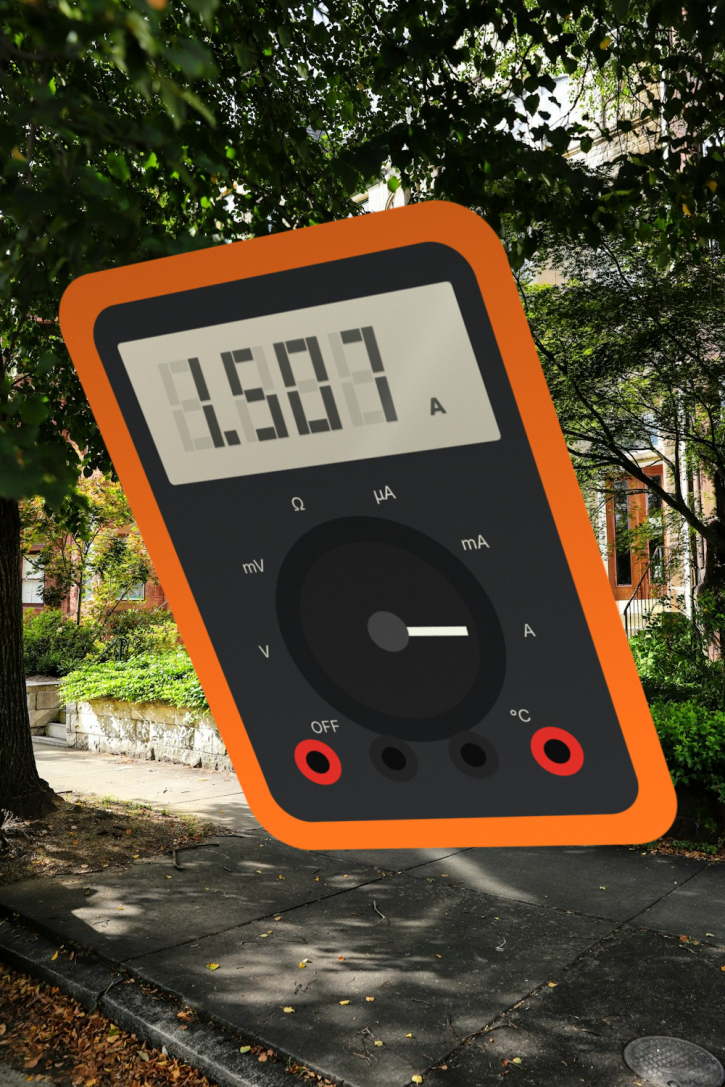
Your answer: 1.507 A
